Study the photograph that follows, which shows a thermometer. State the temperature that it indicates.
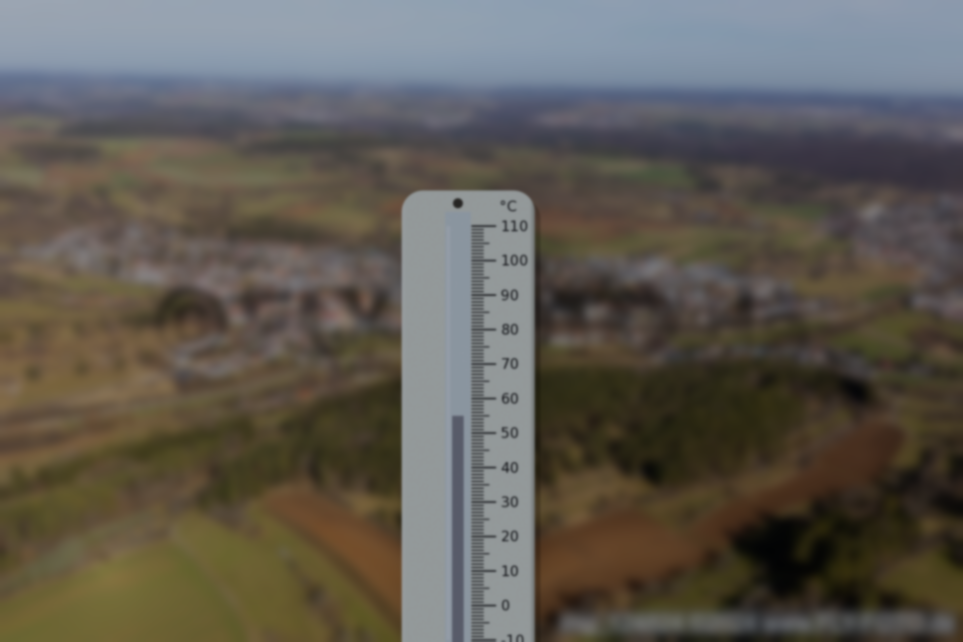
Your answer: 55 °C
